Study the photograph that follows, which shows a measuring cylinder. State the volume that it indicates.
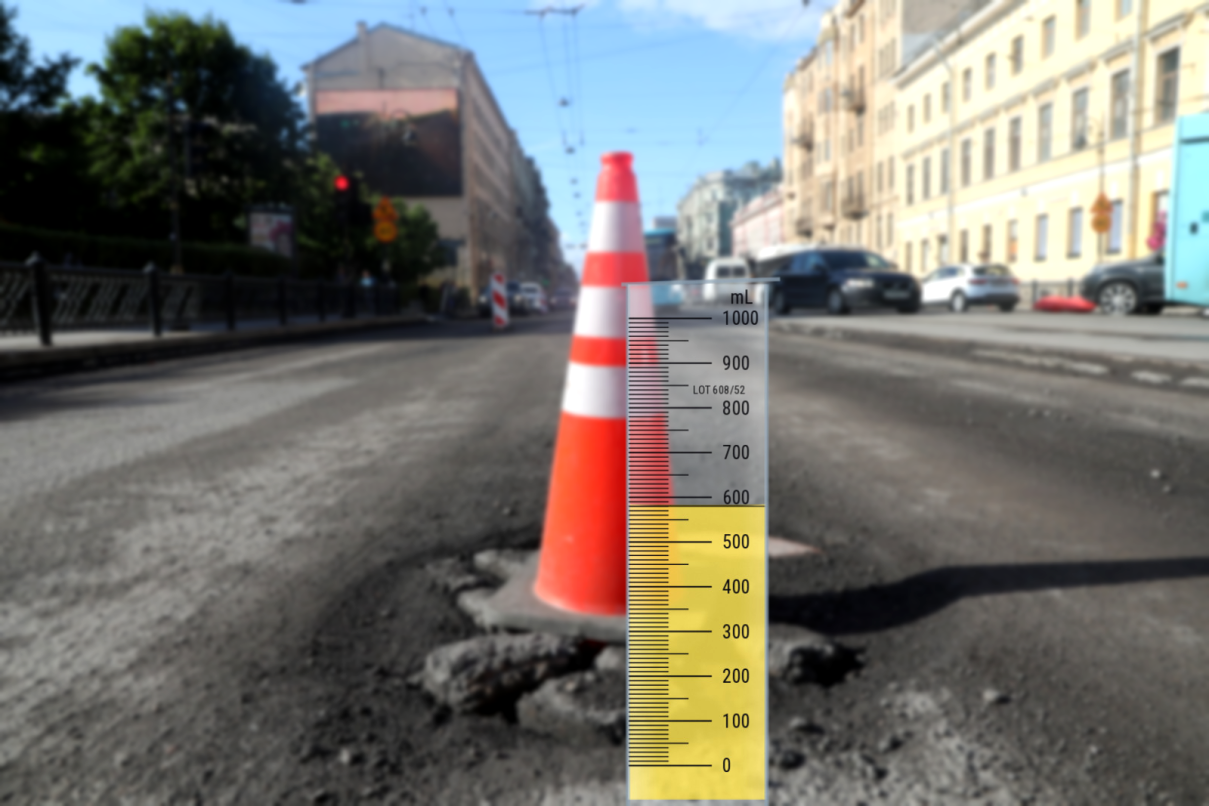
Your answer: 580 mL
